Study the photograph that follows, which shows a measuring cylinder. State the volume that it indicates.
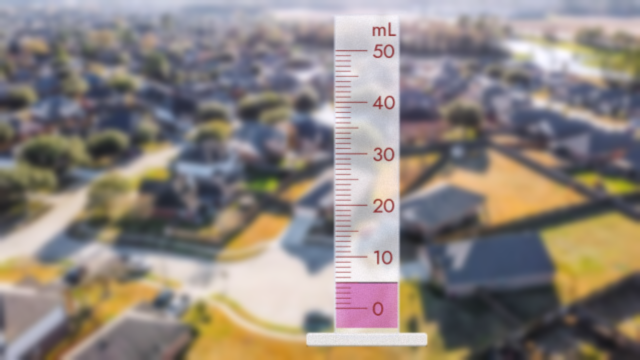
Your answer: 5 mL
